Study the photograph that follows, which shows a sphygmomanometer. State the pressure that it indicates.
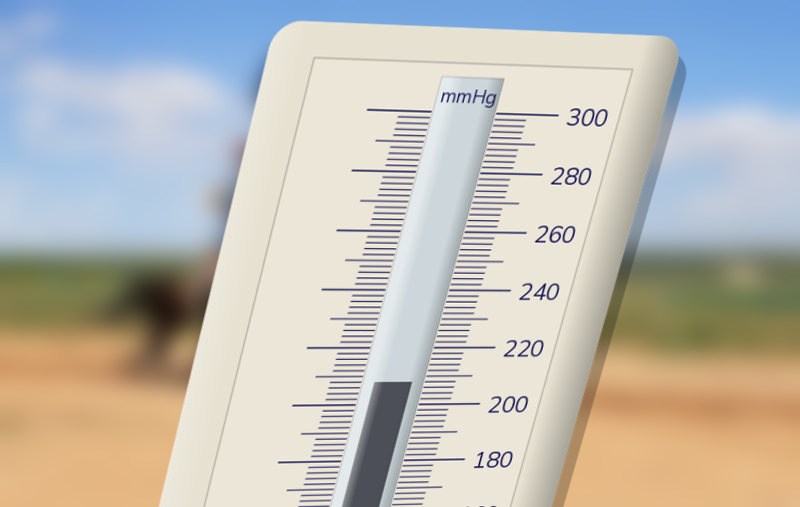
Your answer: 208 mmHg
